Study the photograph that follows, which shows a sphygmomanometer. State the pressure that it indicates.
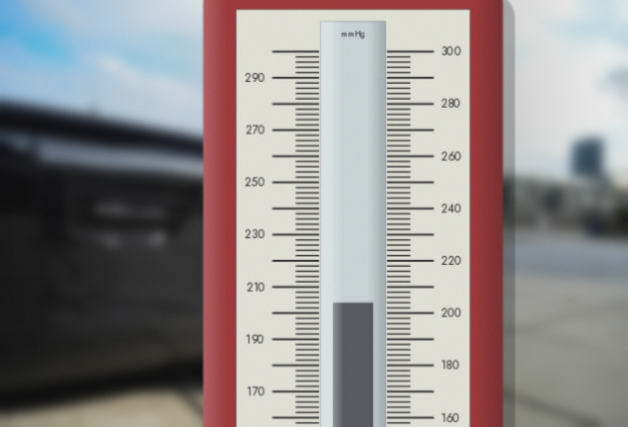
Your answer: 204 mmHg
